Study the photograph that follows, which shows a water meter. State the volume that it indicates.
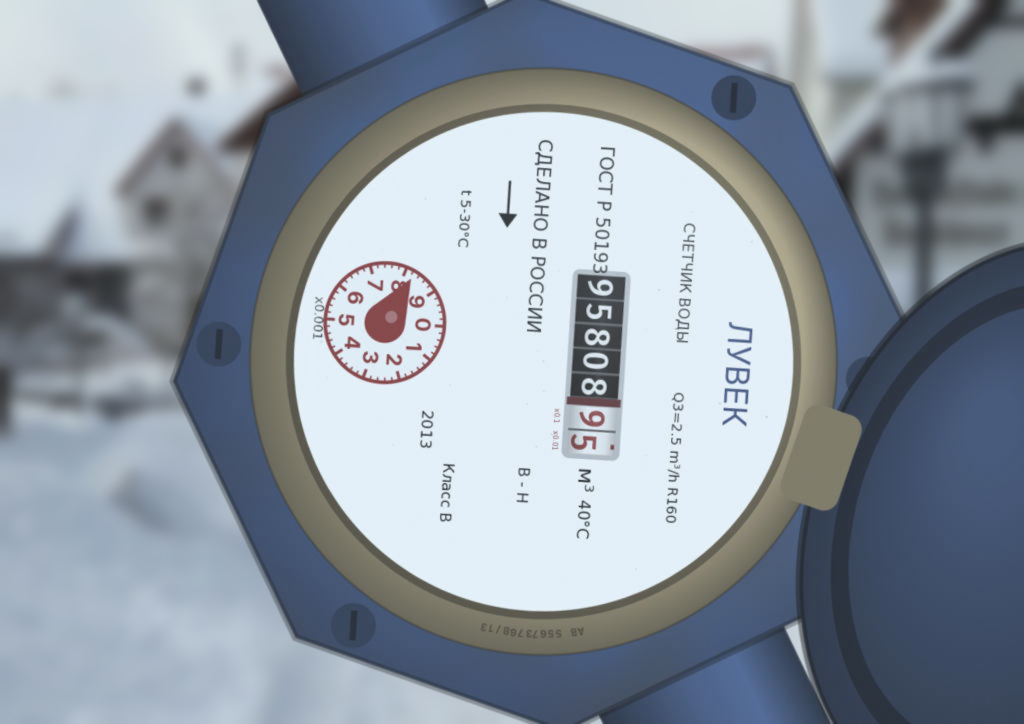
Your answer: 95808.948 m³
